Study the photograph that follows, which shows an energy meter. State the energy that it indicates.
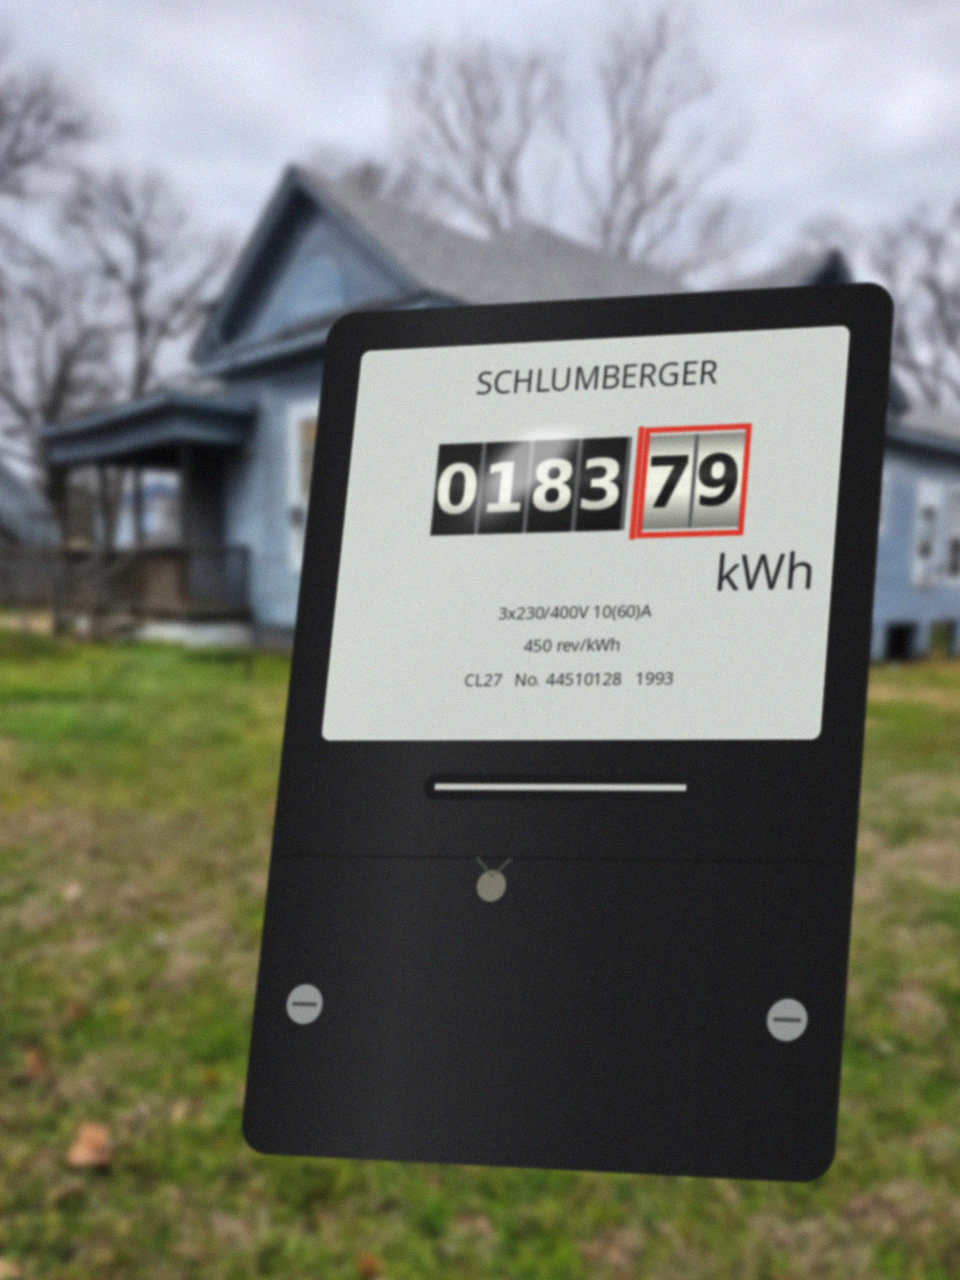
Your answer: 183.79 kWh
